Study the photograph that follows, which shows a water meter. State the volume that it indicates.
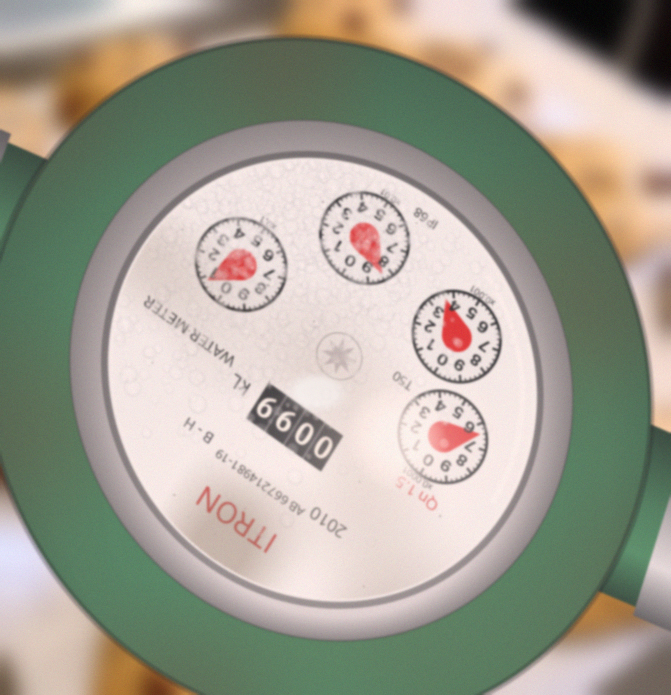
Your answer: 99.0836 kL
